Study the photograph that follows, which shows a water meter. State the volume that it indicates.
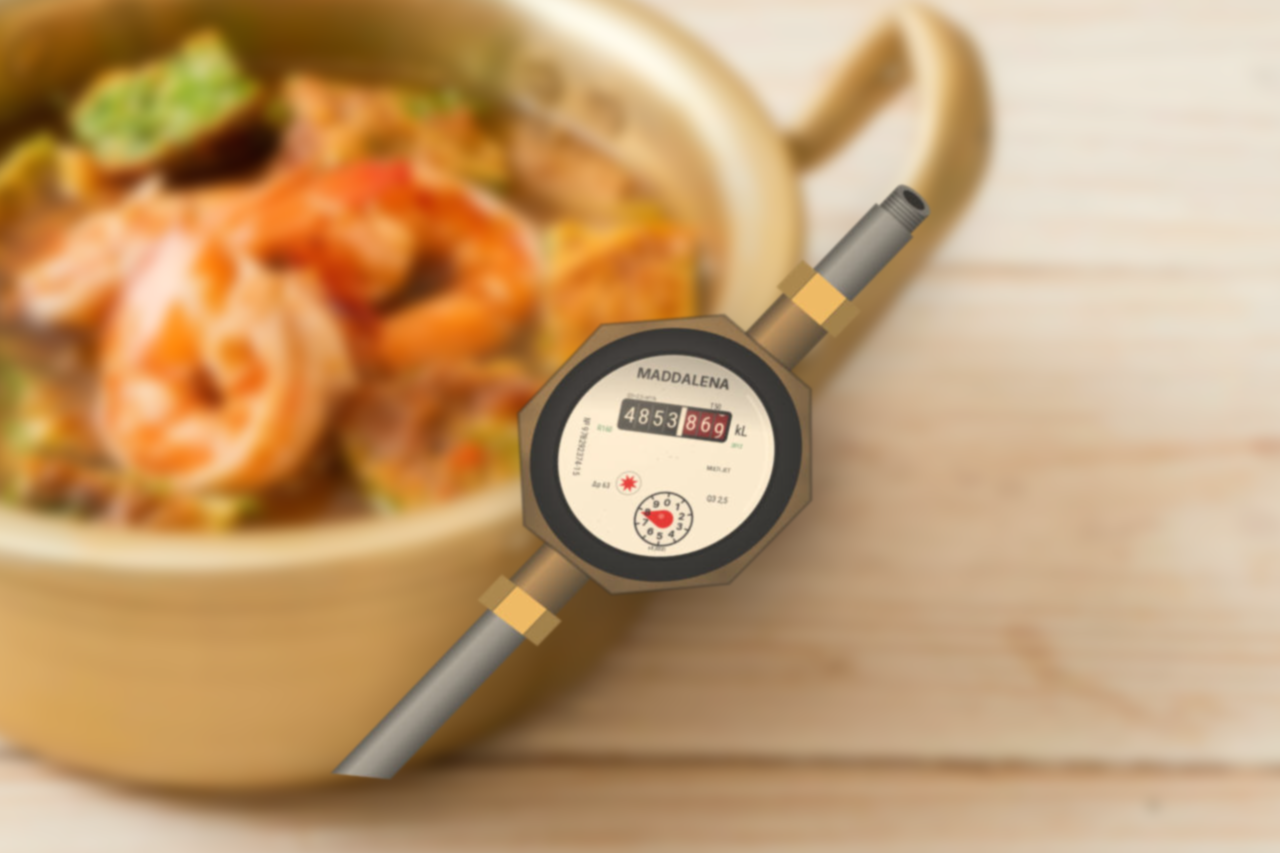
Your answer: 4853.8687 kL
